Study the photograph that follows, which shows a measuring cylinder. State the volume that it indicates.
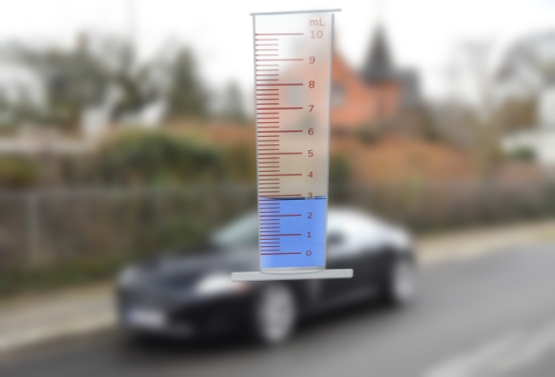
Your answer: 2.8 mL
